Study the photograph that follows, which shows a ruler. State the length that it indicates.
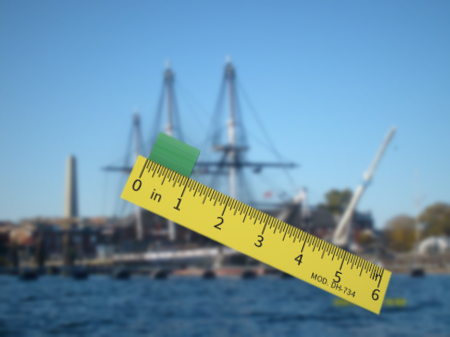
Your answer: 1 in
